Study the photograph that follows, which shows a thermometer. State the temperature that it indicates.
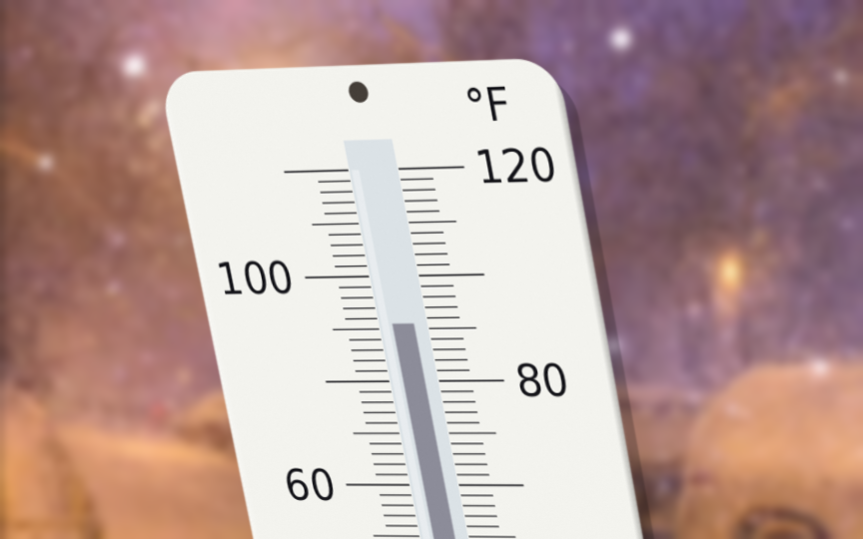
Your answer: 91 °F
